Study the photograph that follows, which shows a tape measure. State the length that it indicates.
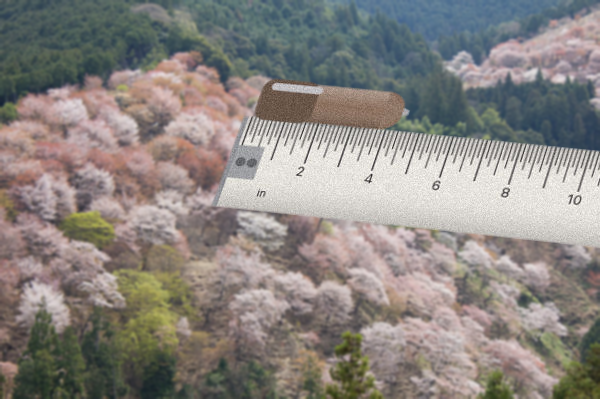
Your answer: 4.5 in
